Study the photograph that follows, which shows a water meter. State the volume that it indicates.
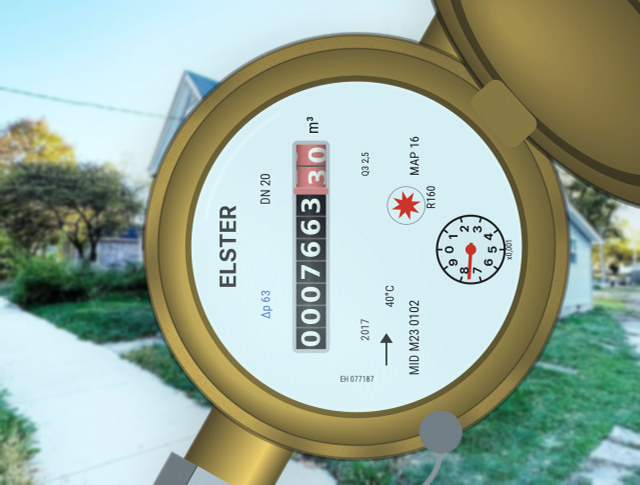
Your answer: 7663.297 m³
